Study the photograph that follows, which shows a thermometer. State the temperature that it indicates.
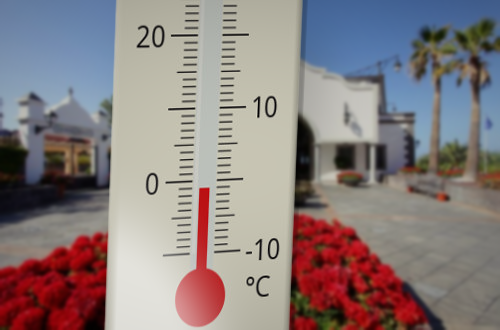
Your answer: -1 °C
